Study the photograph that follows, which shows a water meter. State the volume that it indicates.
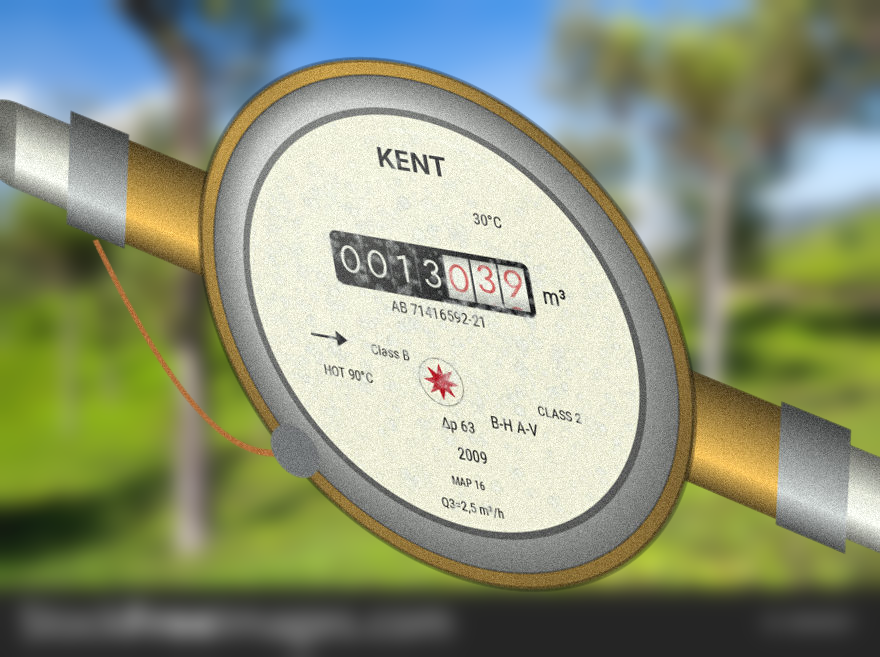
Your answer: 13.039 m³
